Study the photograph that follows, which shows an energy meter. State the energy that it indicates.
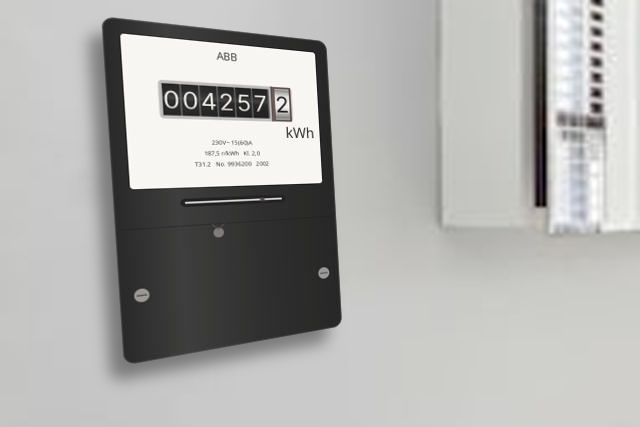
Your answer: 4257.2 kWh
